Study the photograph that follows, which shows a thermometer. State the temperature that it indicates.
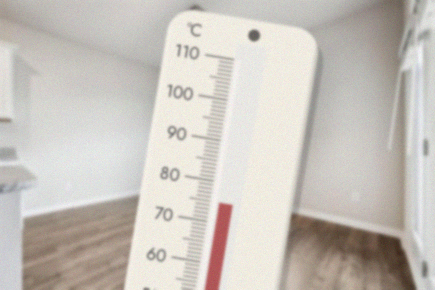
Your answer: 75 °C
